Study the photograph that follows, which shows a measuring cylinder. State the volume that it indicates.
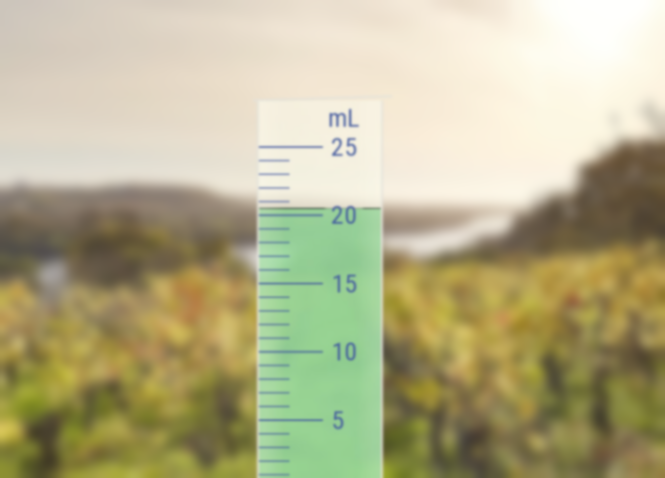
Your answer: 20.5 mL
